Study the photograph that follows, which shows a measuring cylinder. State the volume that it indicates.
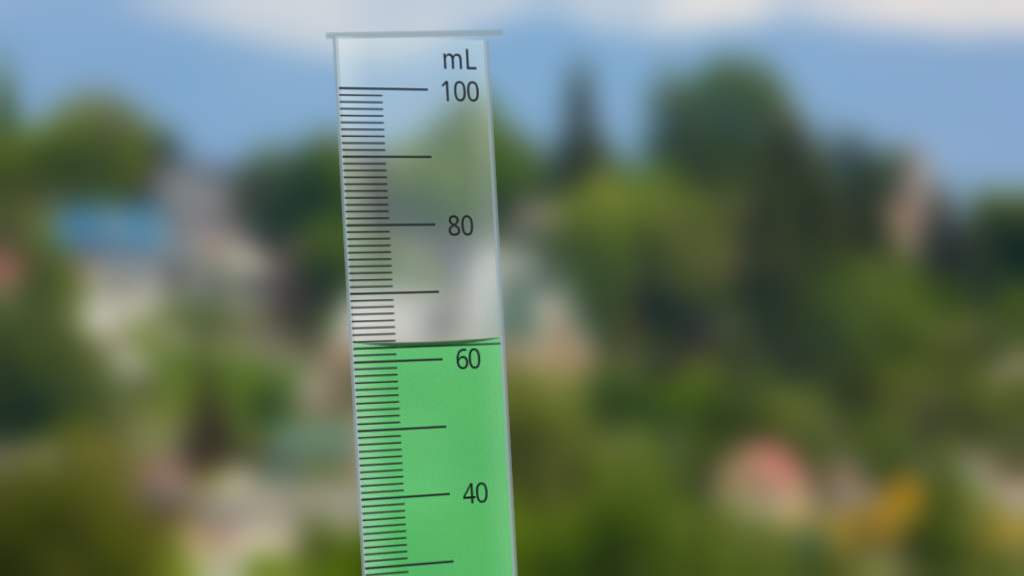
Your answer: 62 mL
